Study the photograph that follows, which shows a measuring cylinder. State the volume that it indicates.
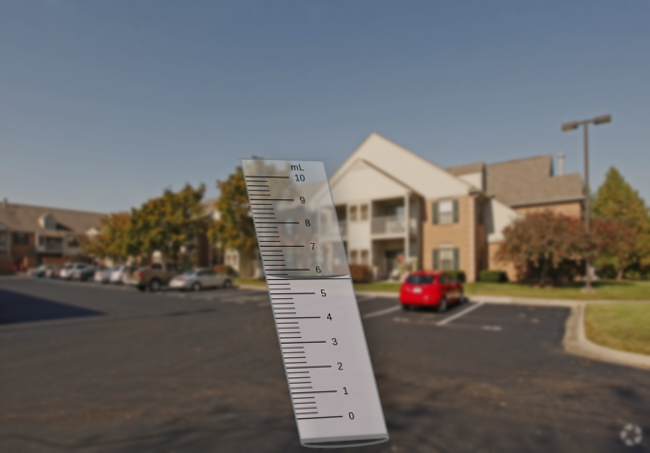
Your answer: 5.6 mL
